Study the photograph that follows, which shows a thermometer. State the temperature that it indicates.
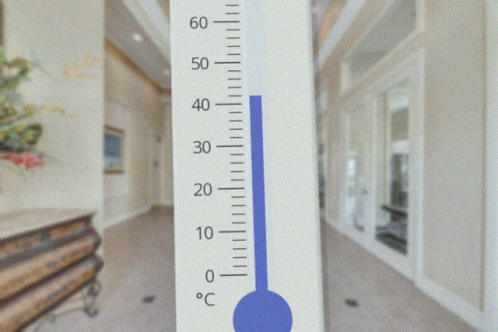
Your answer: 42 °C
